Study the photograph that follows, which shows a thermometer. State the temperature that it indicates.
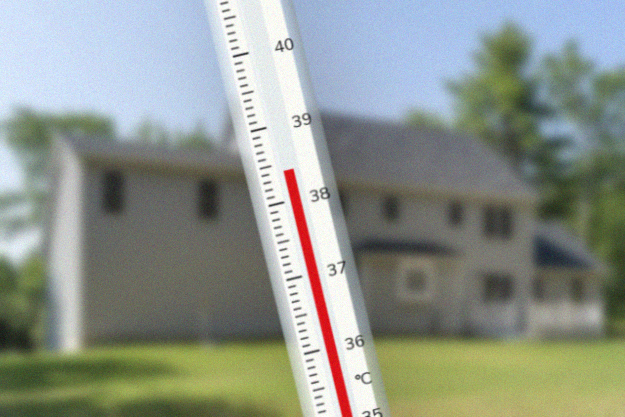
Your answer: 38.4 °C
